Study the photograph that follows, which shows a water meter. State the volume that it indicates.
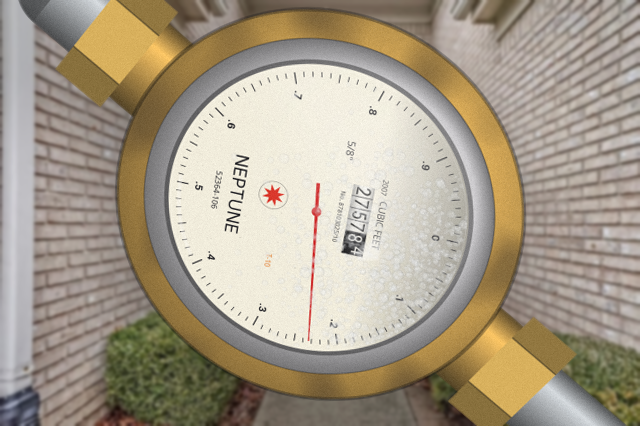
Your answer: 275784.23 ft³
